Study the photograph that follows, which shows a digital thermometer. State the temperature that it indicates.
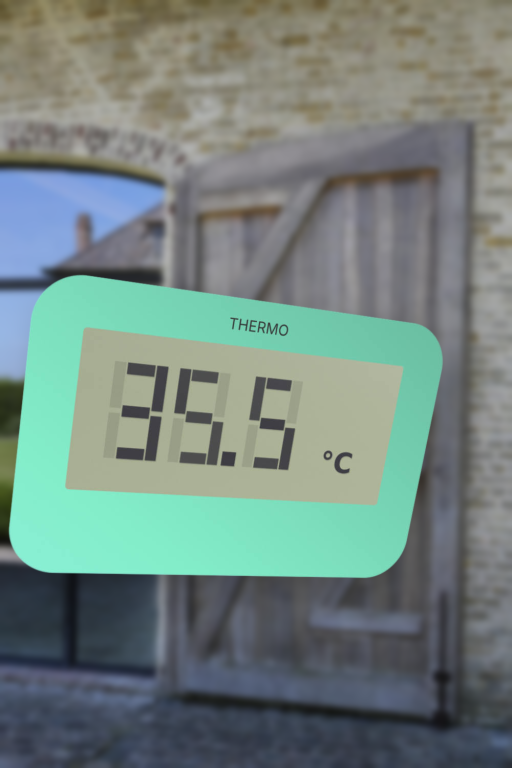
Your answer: 35.5 °C
